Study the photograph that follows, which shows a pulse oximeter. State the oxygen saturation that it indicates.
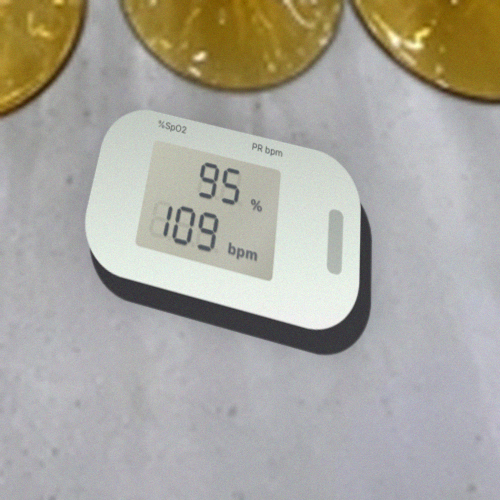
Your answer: 95 %
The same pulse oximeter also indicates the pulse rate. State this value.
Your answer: 109 bpm
